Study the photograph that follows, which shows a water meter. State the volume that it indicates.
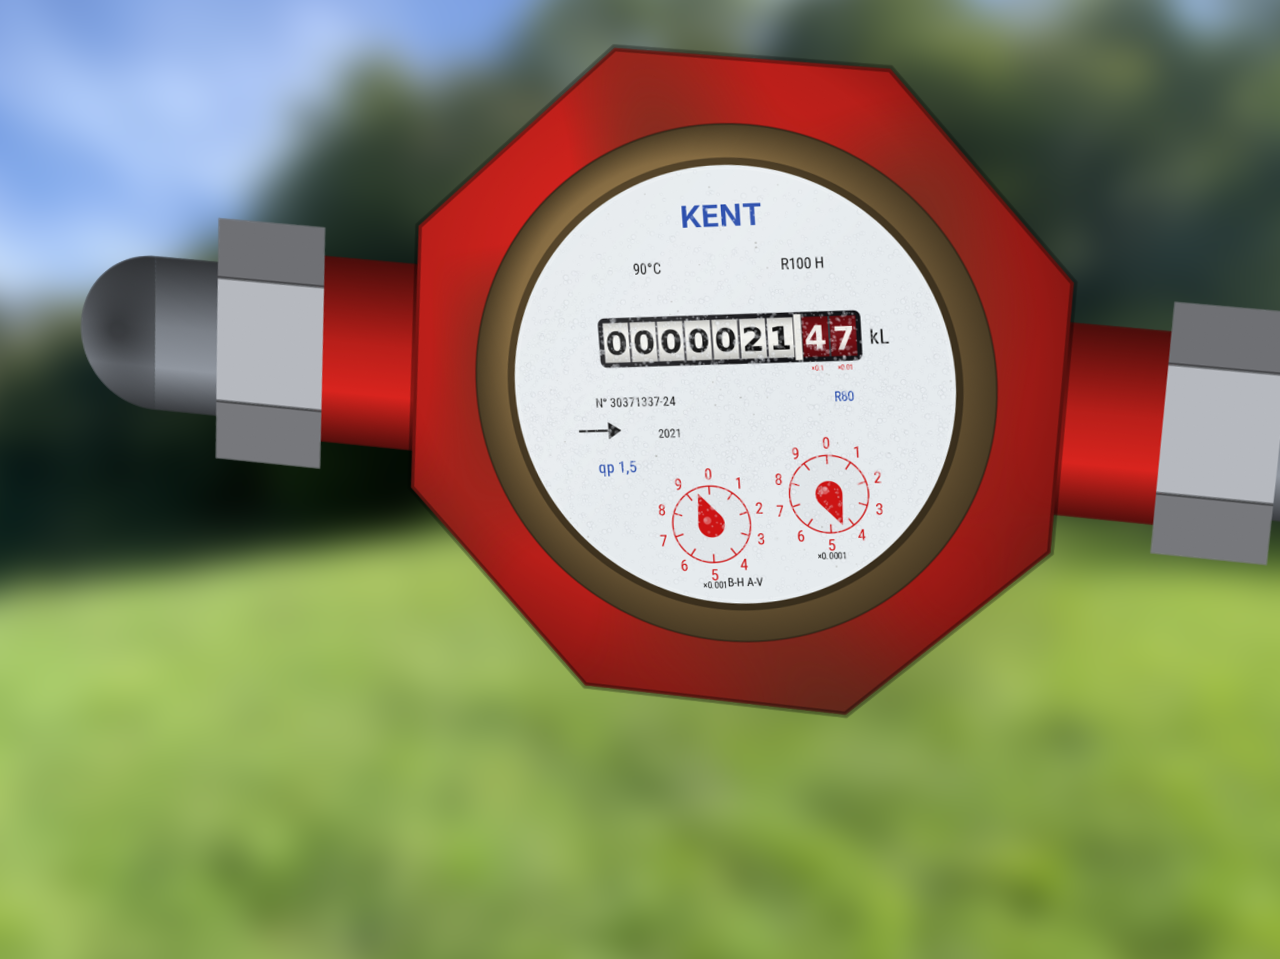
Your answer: 21.4694 kL
